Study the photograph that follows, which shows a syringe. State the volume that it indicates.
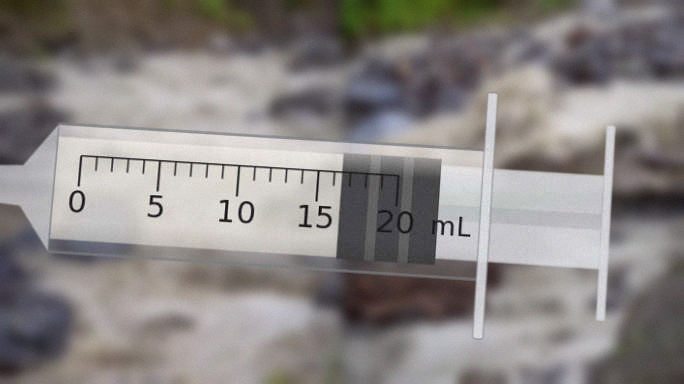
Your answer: 16.5 mL
